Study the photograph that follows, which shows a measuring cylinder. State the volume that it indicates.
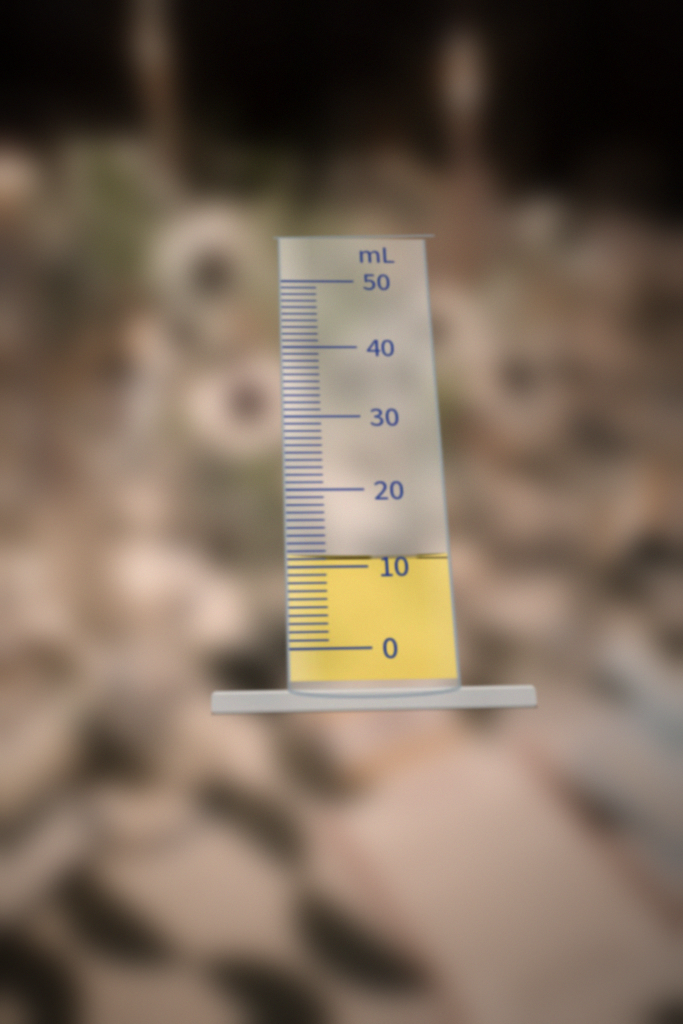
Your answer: 11 mL
